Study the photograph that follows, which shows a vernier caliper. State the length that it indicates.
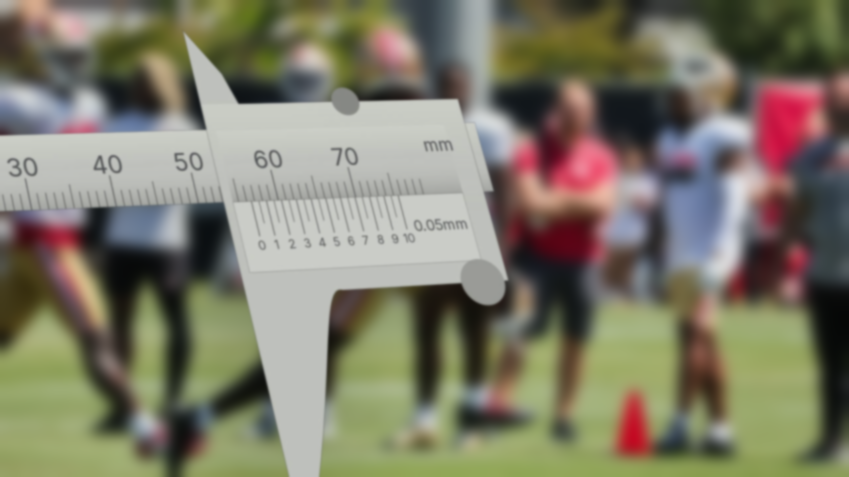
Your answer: 56.6 mm
